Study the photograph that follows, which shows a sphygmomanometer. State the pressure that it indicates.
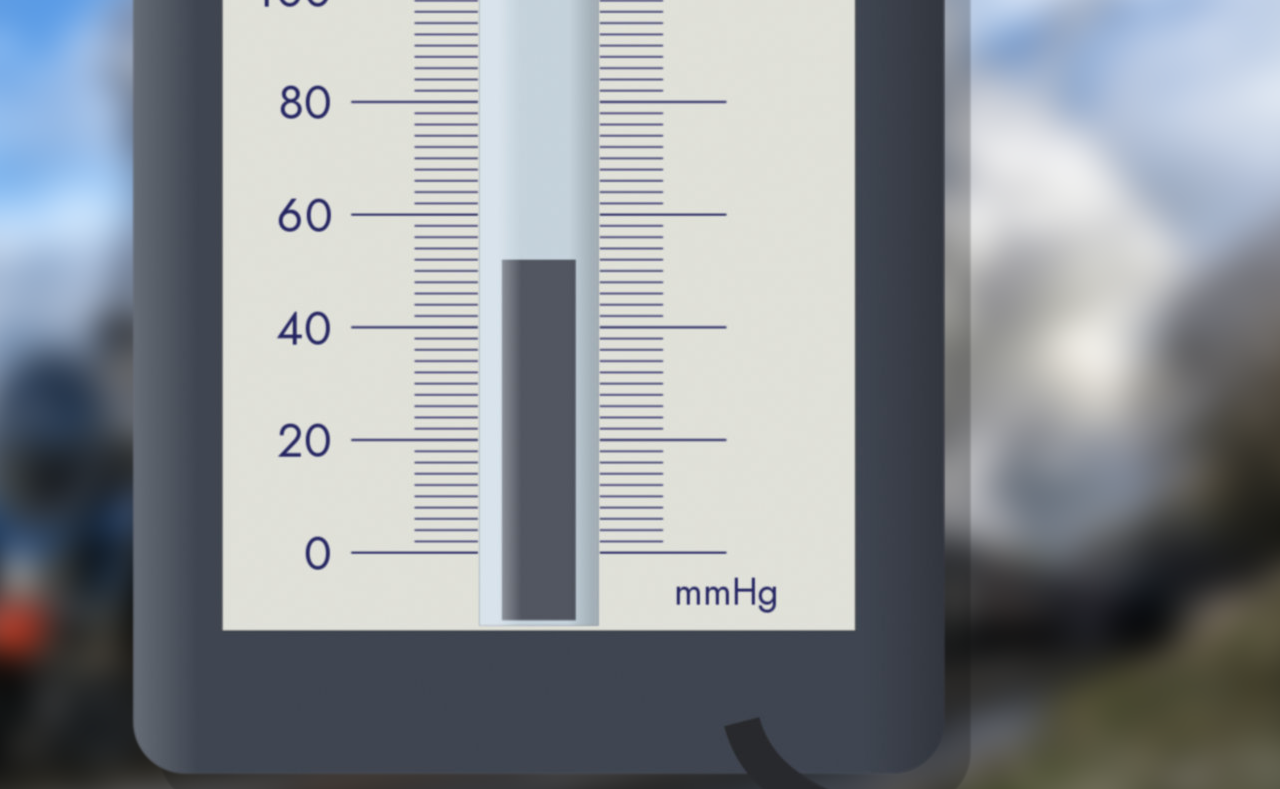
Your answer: 52 mmHg
